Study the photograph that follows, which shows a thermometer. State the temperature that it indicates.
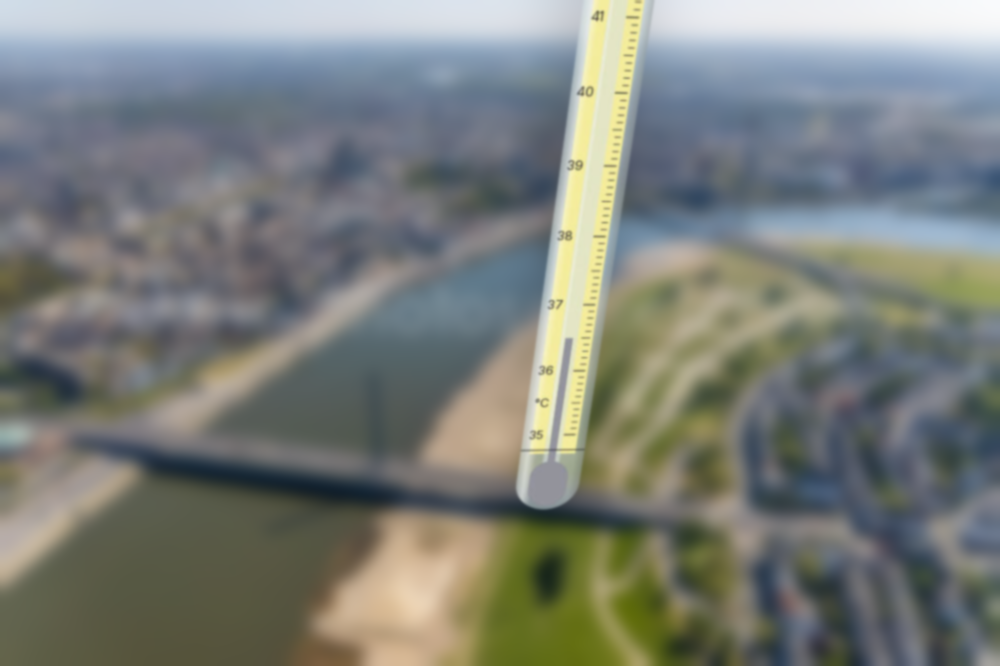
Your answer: 36.5 °C
